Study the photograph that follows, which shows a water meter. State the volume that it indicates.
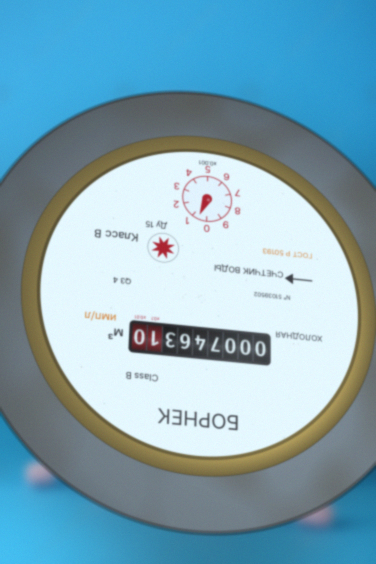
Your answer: 7463.100 m³
